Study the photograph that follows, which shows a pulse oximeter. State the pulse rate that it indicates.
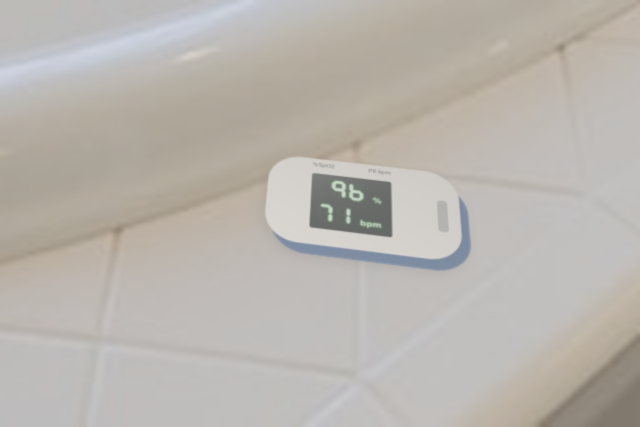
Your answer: 71 bpm
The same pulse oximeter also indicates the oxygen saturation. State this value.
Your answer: 96 %
